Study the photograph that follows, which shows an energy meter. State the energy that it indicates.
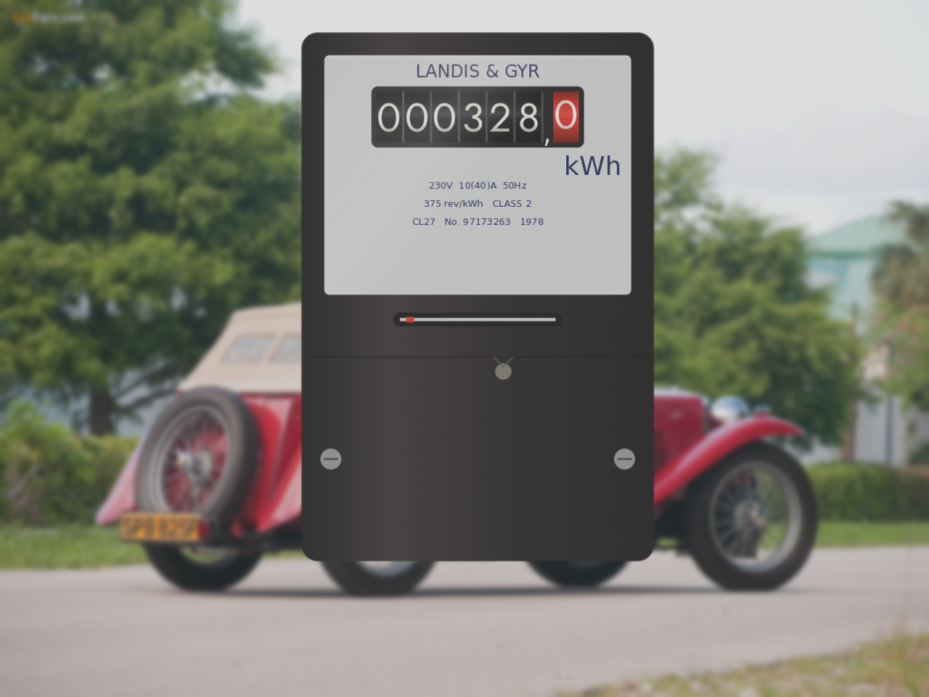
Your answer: 328.0 kWh
